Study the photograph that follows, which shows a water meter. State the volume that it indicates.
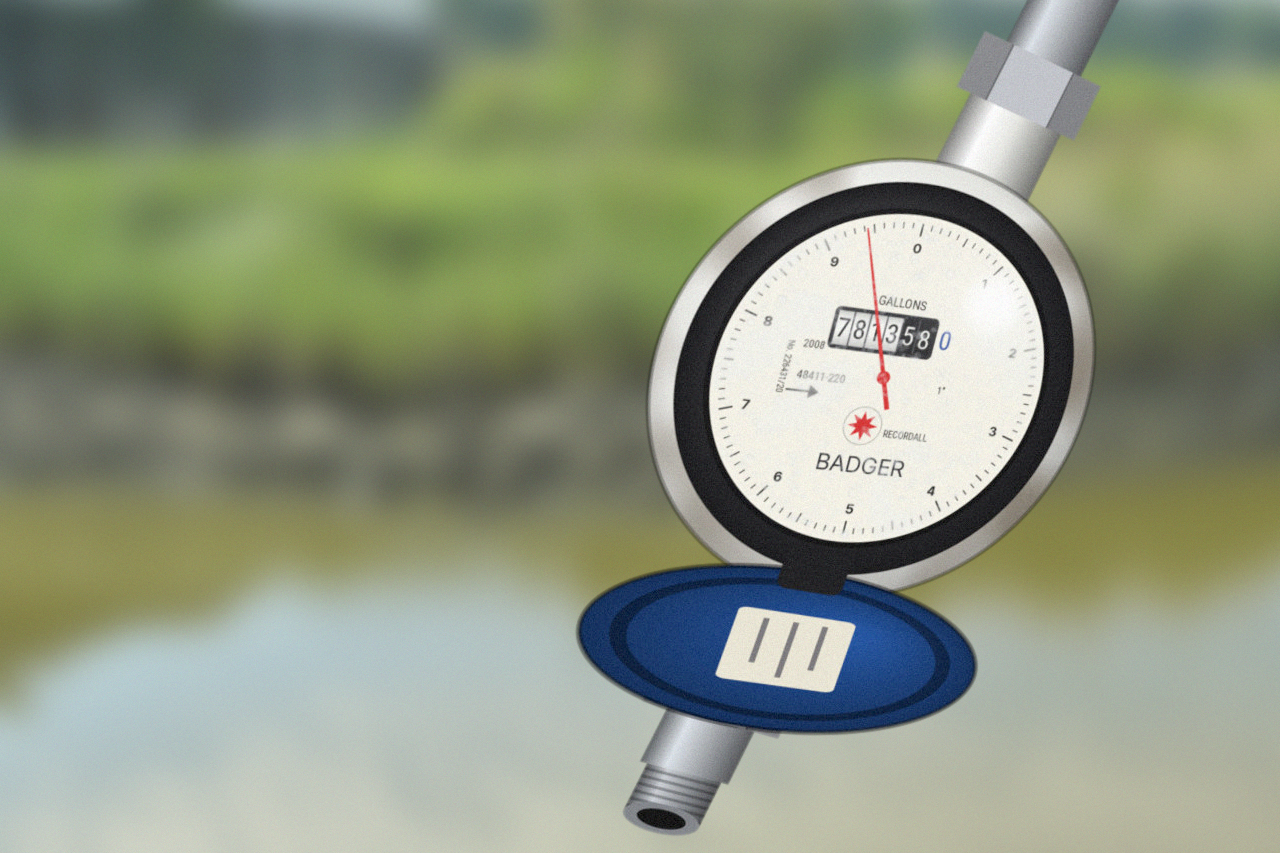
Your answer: 7813579.4 gal
